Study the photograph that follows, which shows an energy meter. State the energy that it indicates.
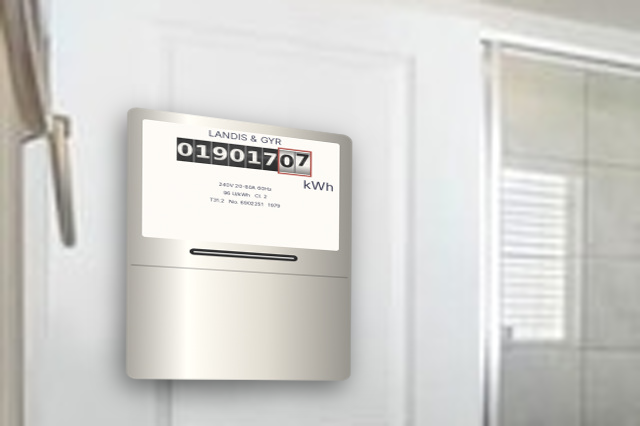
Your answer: 19017.07 kWh
